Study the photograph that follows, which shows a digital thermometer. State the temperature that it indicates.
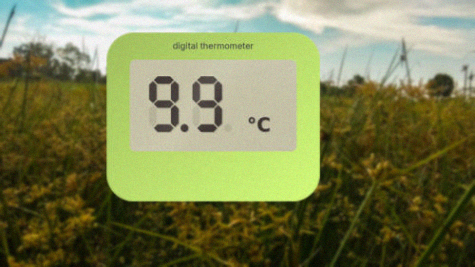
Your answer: 9.9 °C
